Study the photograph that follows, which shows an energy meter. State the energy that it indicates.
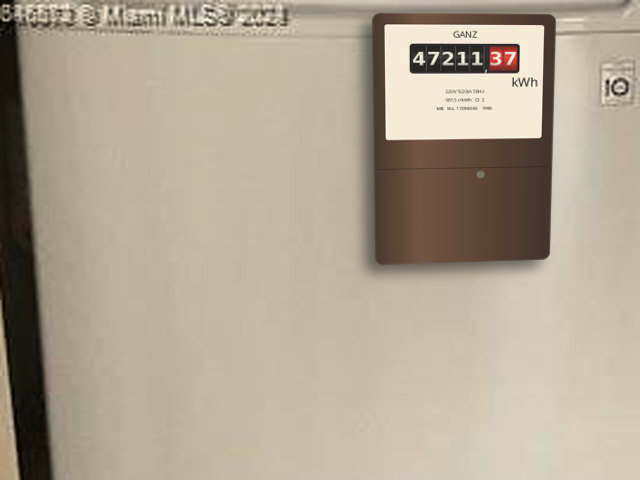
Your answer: 47211.37 kWh
